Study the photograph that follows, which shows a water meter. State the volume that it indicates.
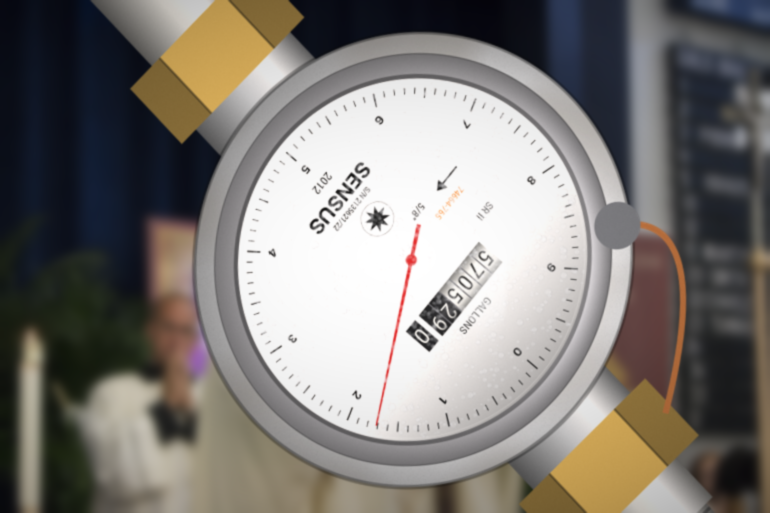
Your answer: 5705291.7 gal
